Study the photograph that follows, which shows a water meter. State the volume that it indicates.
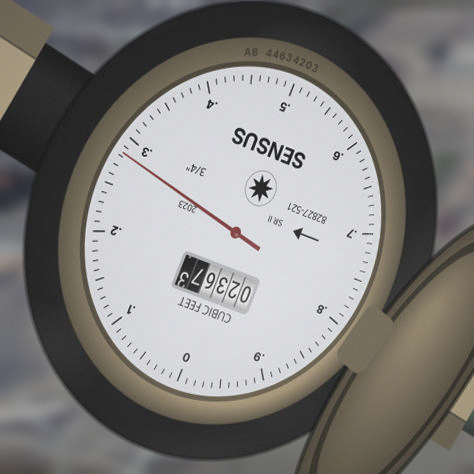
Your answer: 23673.28 ft³
